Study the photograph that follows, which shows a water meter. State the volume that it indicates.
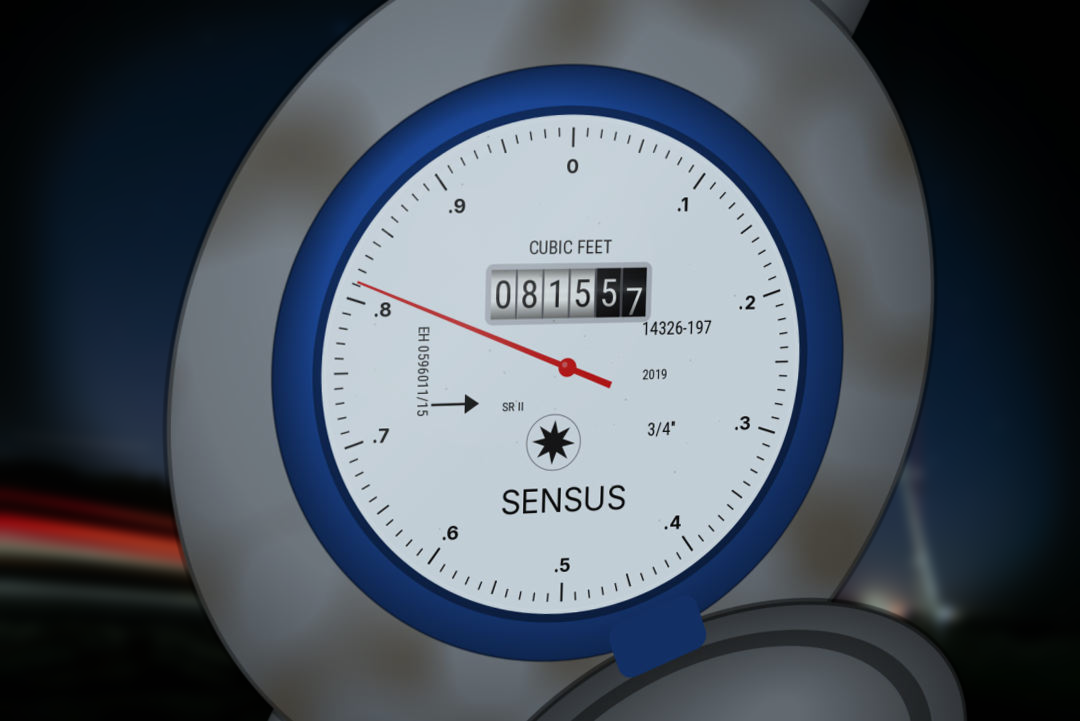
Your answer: 81556.81 ft³
